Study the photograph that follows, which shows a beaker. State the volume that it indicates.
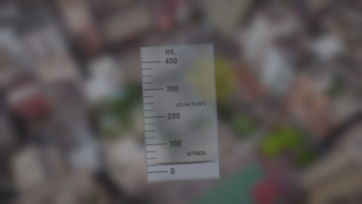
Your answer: 25 mL
